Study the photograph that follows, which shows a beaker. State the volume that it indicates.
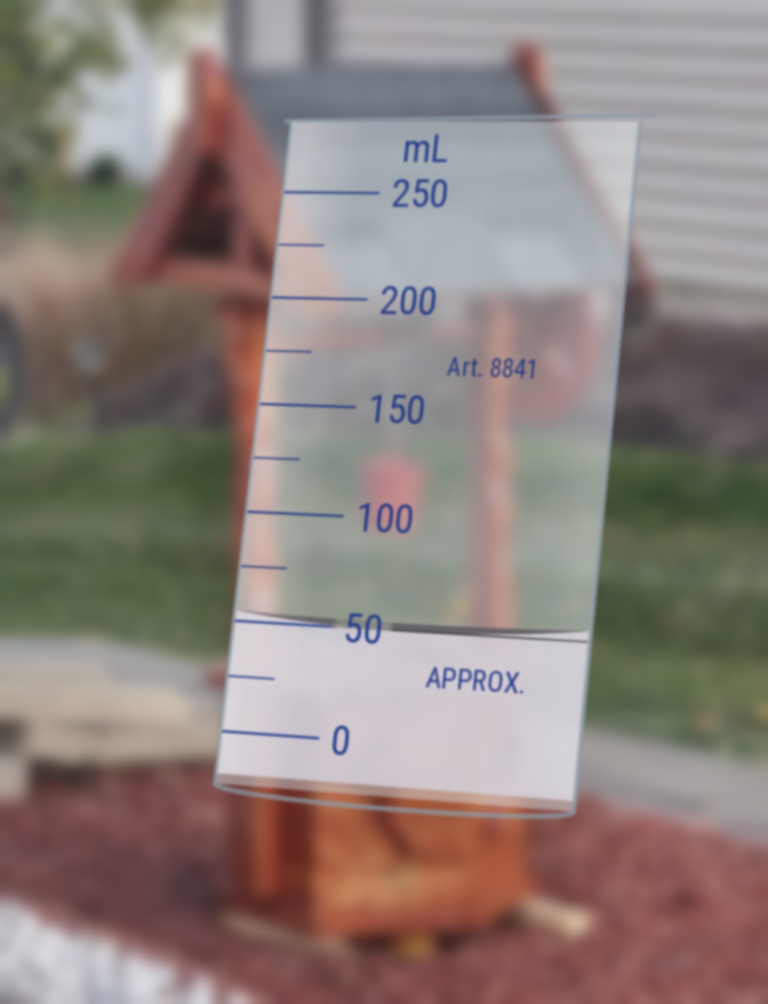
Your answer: 50 mL
